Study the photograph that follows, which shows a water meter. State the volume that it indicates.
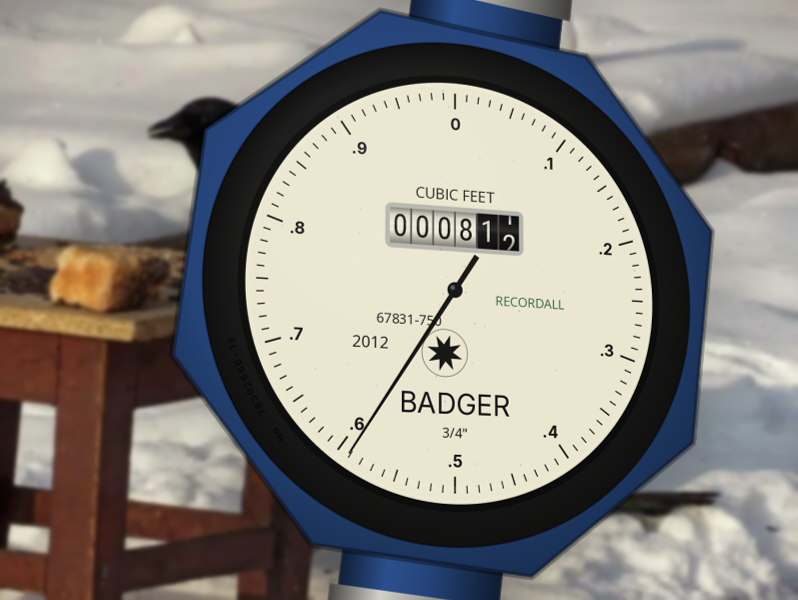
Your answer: 811.59 ft³
